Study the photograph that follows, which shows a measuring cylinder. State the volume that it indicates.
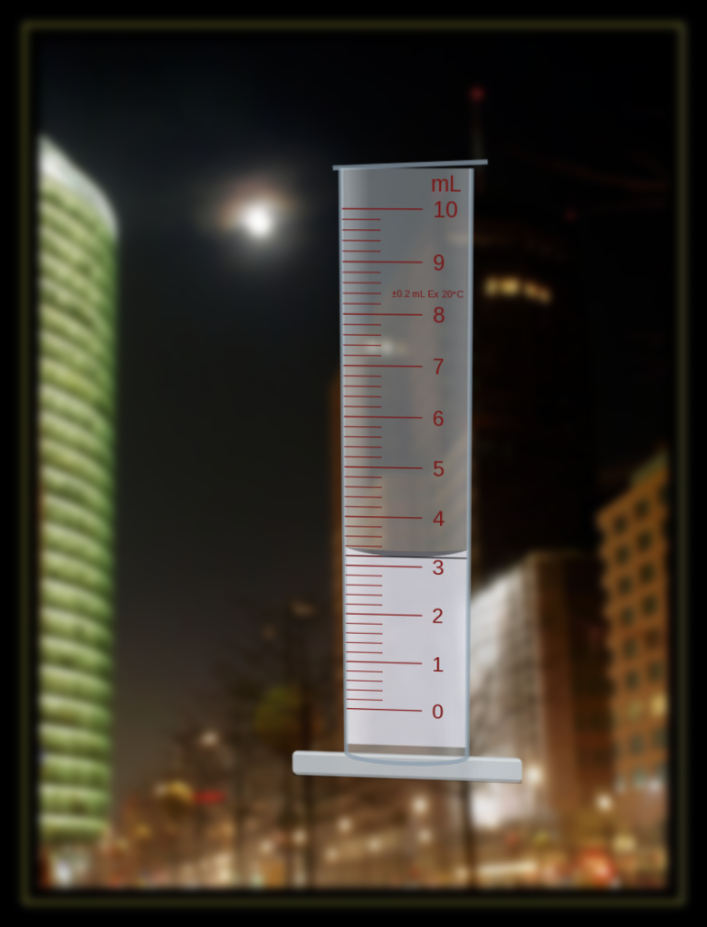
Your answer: 3.2 mL
